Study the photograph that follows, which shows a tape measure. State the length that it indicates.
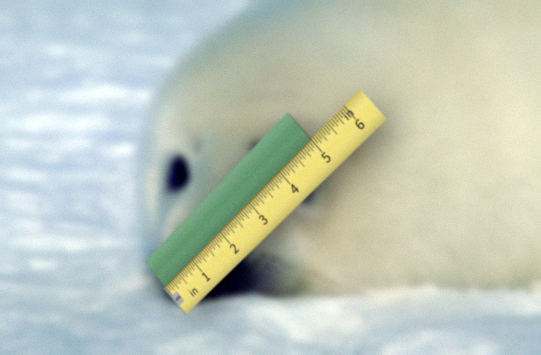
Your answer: 5 in
